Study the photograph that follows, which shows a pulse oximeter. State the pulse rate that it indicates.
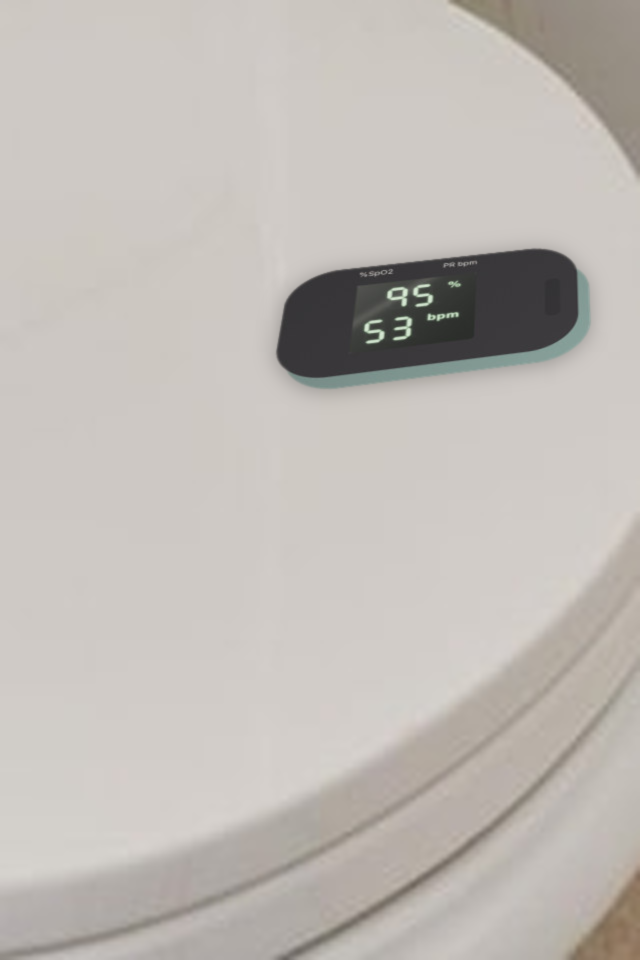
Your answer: 53 bpm
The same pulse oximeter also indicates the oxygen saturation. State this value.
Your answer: 95 %
